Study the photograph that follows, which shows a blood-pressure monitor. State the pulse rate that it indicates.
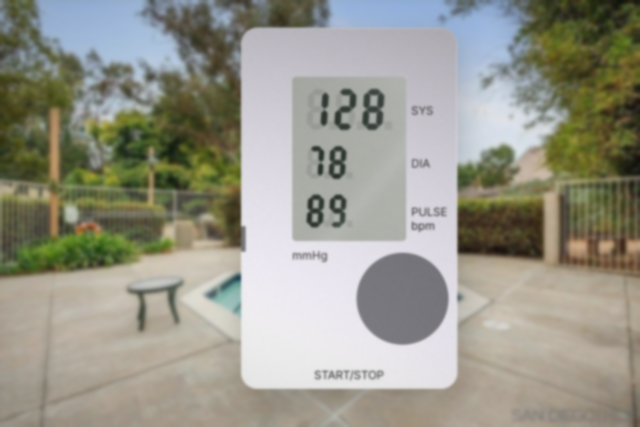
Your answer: 89 bpm
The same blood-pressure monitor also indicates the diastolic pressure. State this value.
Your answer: 78 mmHg
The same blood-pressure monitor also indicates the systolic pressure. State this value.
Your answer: 128 mmHg
